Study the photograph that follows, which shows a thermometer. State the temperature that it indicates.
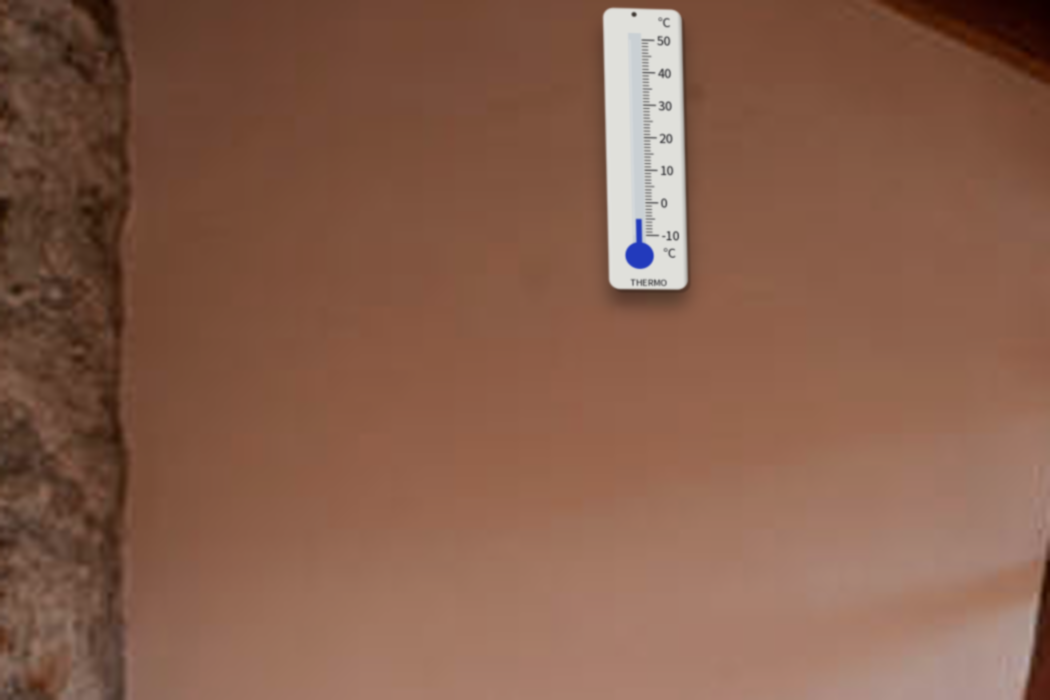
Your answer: -5 °C
